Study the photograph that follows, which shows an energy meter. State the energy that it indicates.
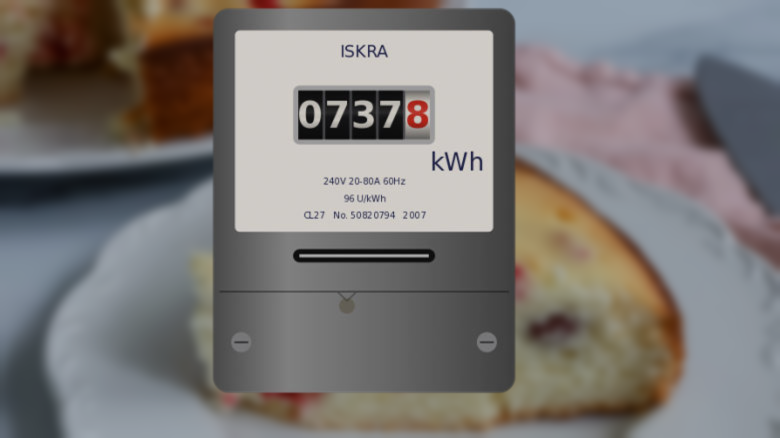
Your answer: 737.8 kWh
